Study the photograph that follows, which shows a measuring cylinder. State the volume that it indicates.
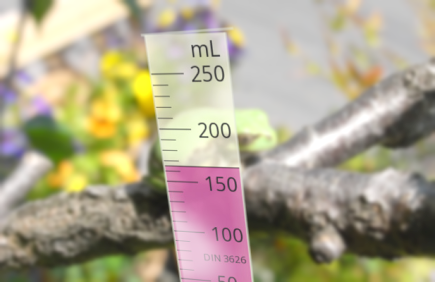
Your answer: 165 mL
